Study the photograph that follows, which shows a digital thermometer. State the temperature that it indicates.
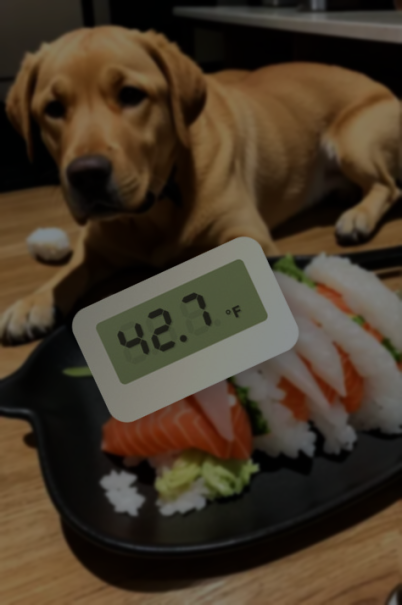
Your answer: 42.7 °F
